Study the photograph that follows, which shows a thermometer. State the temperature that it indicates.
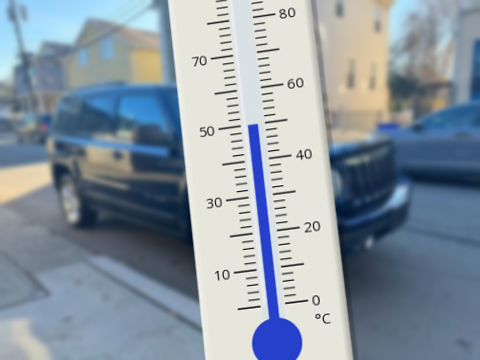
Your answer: 50 °C
